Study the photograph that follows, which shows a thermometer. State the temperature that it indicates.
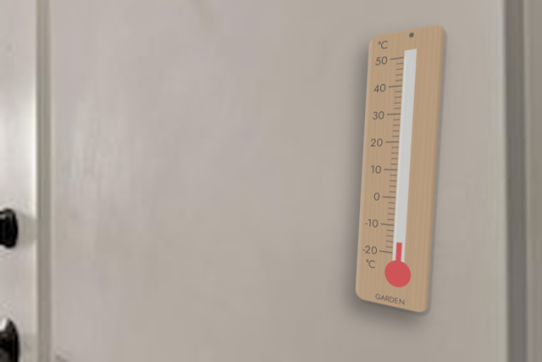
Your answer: -16 °C
